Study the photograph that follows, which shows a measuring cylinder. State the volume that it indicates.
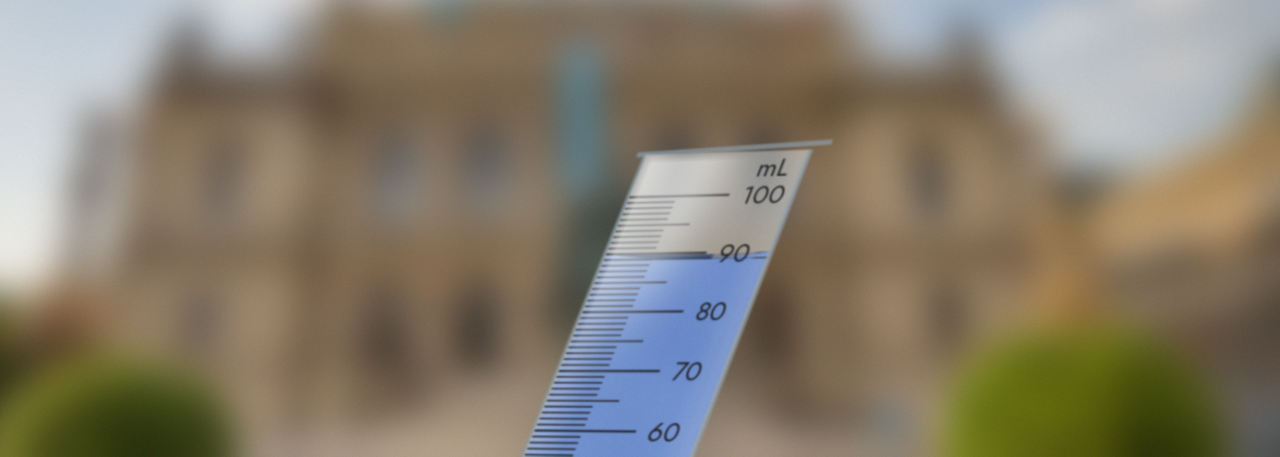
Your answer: 89 mL
